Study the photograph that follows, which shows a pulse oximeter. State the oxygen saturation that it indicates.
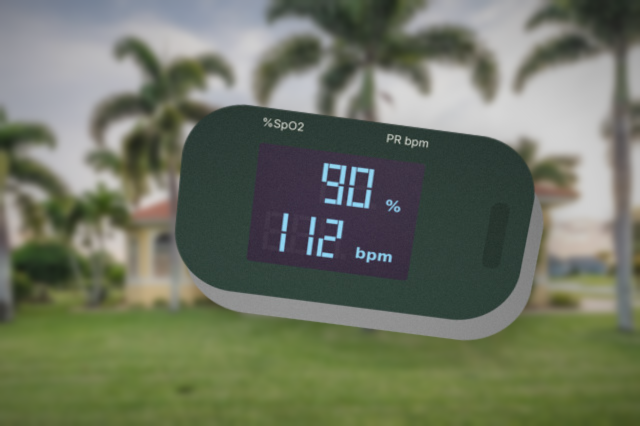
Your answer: 90 %
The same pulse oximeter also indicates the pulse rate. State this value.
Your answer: 112 bpm
